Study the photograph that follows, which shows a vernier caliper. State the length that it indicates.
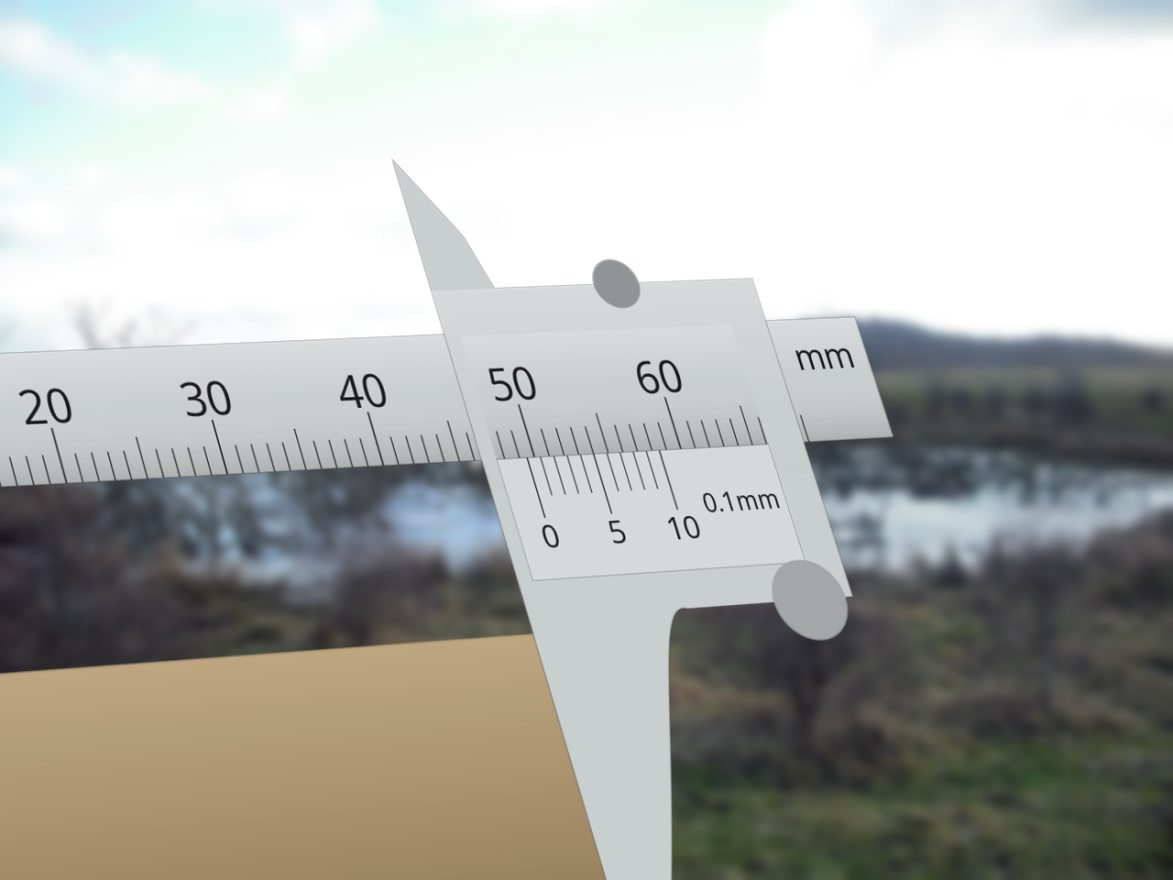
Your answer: 49.5 mm
